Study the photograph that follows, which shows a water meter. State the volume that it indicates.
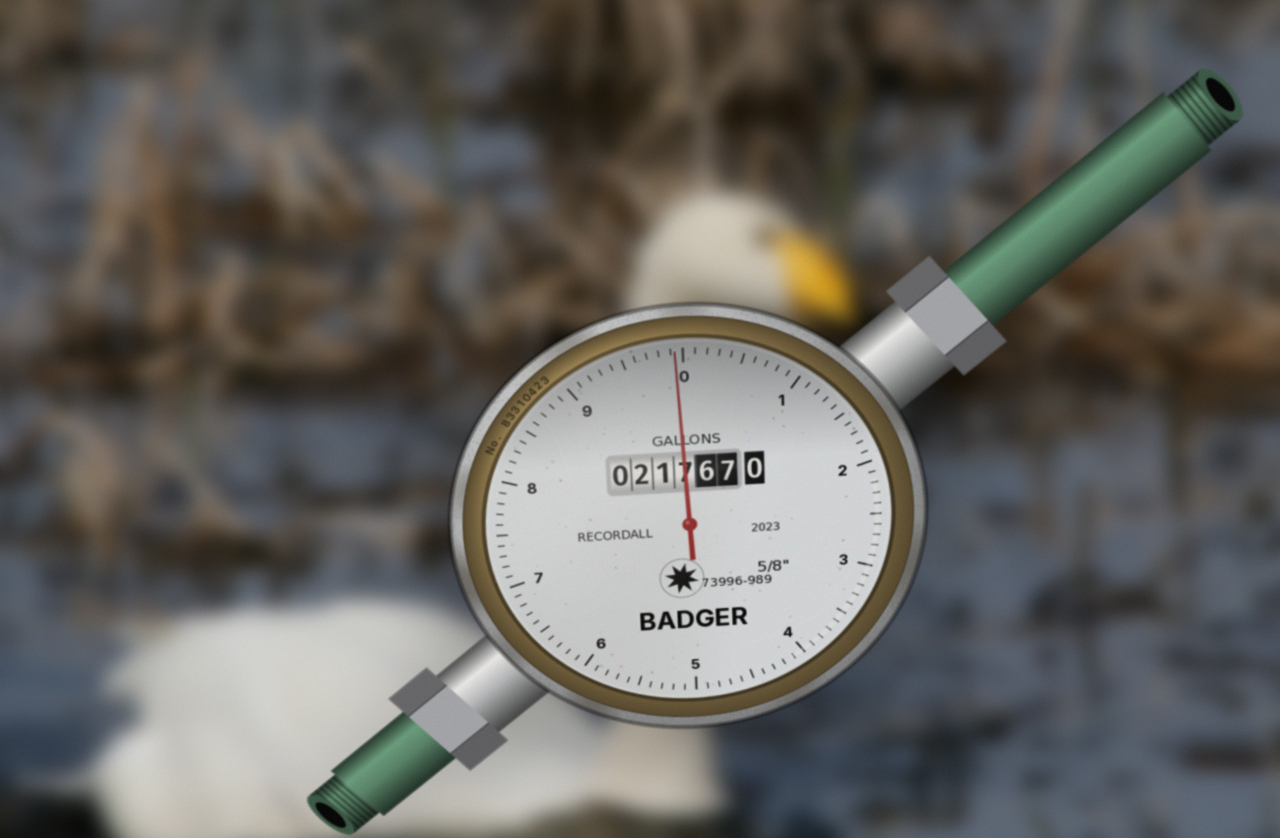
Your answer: 217669.9 gal
